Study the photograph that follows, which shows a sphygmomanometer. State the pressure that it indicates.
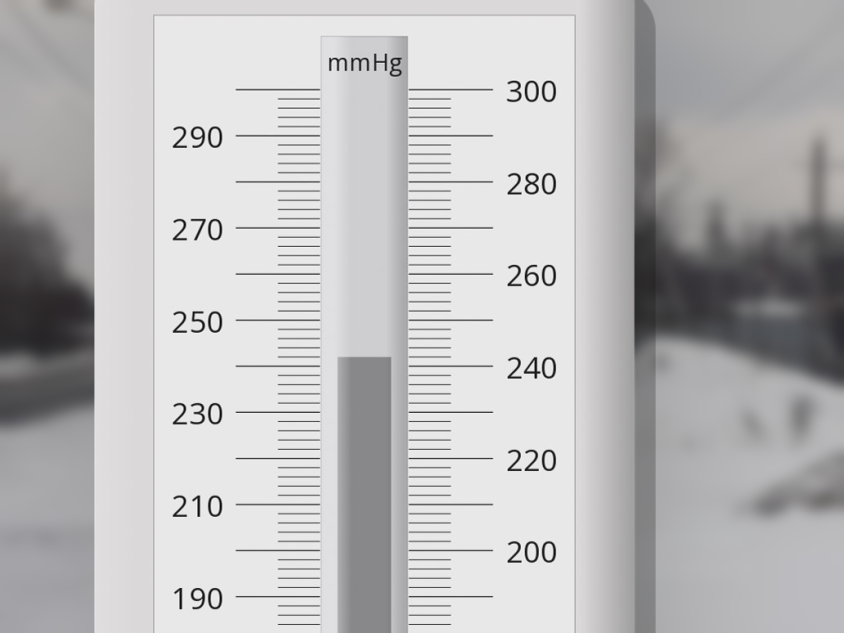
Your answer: 242 mmHg
